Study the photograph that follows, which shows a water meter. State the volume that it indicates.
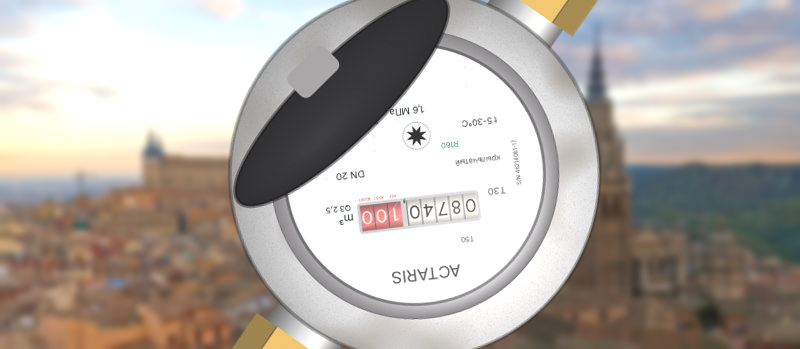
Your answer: 8740.100 m³
